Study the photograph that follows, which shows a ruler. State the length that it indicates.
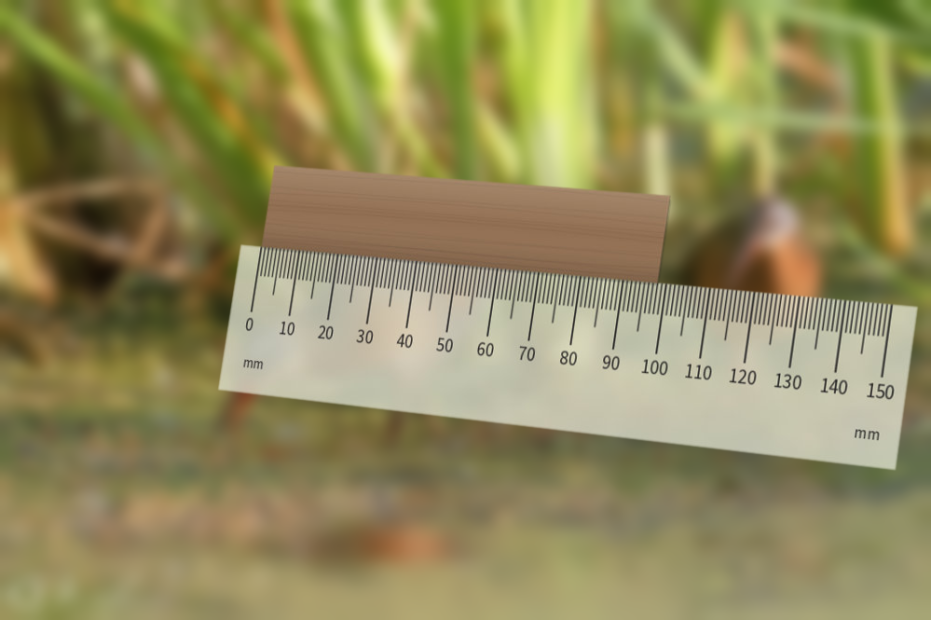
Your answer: 98 mm
